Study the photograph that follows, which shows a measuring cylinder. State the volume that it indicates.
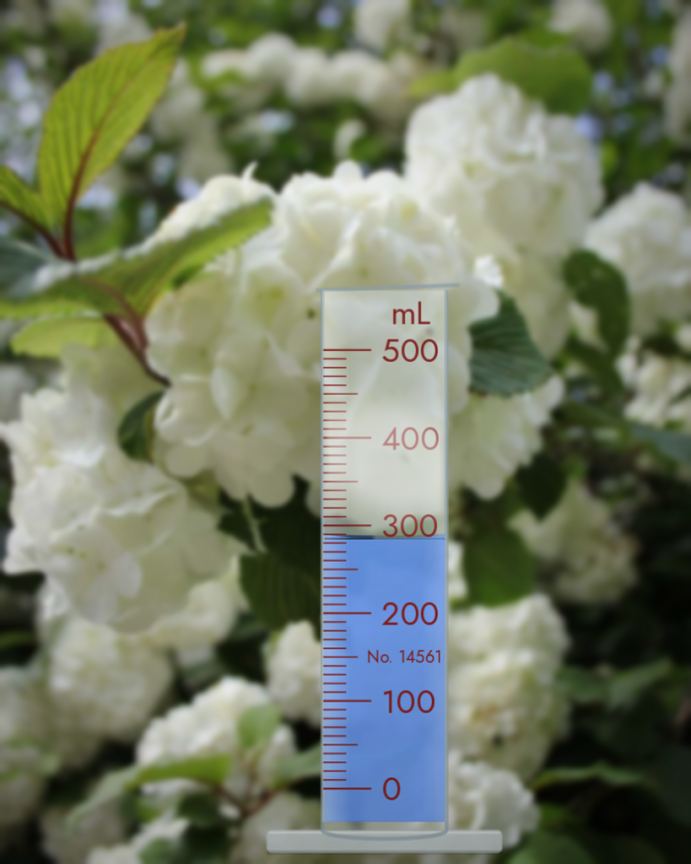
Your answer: 285 mL
